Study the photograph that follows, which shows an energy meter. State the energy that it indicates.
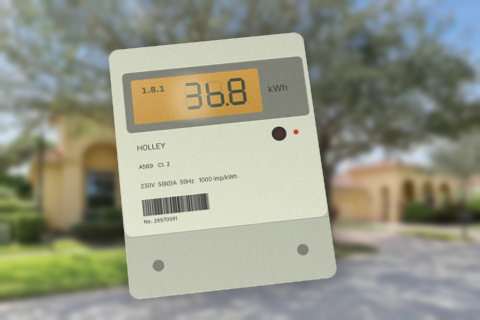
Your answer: 36.8 kWh
